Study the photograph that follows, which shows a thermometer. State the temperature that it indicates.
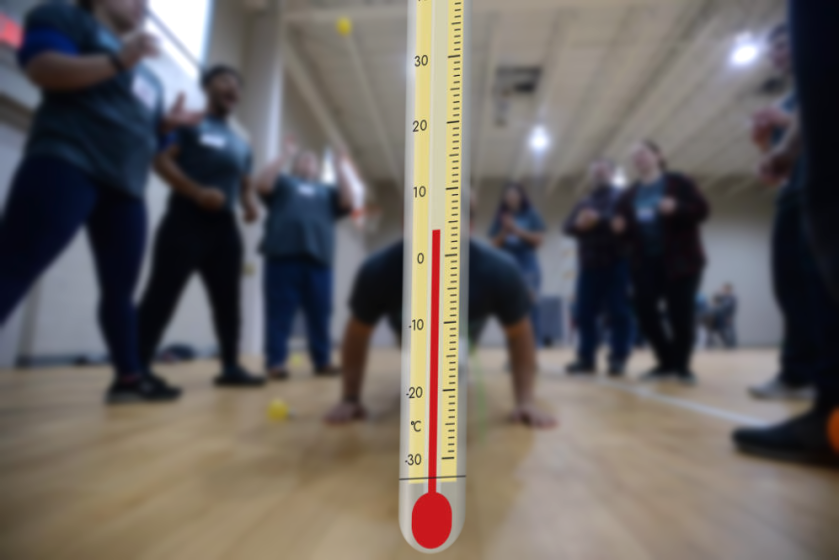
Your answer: 4 °C
